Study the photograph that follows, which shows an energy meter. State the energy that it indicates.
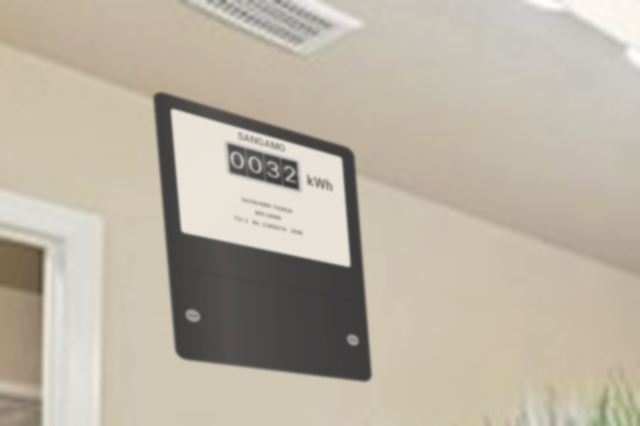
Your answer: 32 kWh
